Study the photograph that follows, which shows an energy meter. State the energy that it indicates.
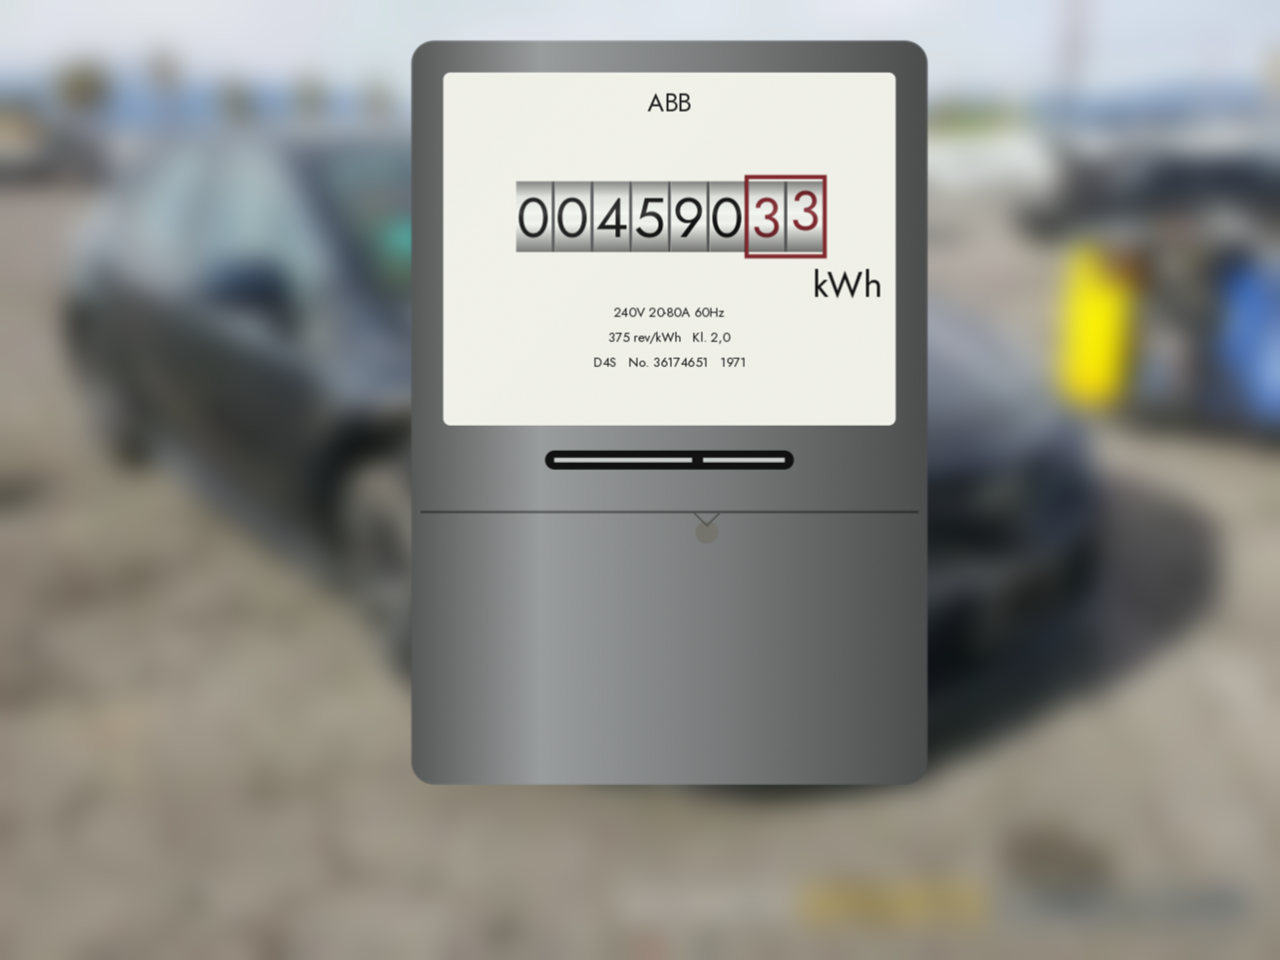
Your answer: 4590.33 kWh
